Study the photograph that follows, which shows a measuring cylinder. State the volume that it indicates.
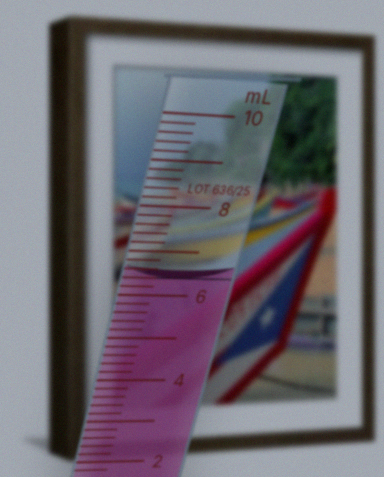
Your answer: 6.4 mL
